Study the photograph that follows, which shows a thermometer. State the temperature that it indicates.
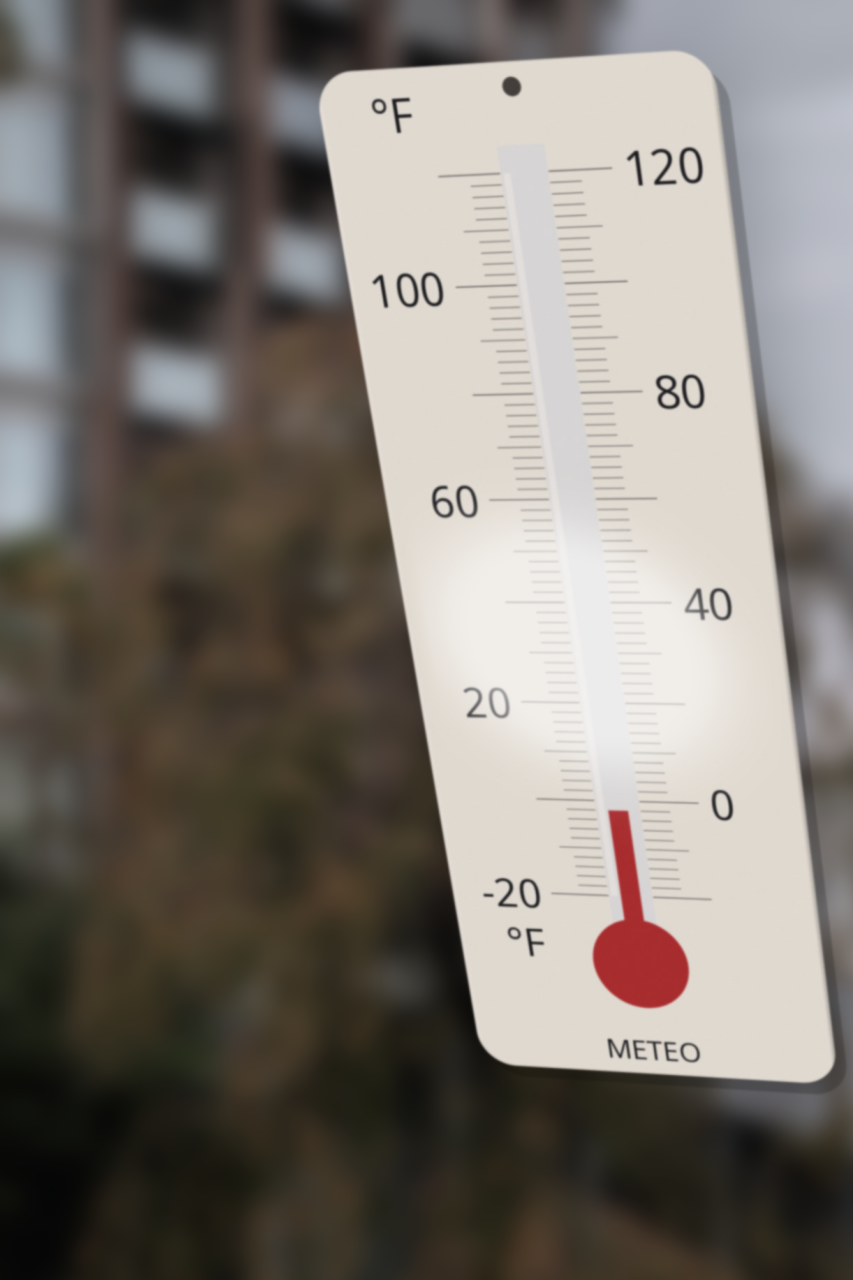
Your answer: -2 °F
